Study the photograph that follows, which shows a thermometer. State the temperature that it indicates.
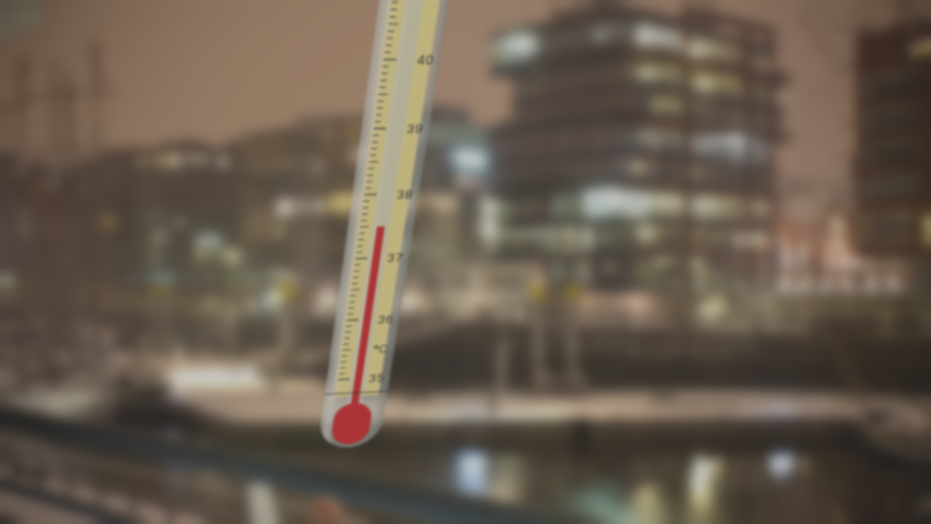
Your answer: 37.5 °C
